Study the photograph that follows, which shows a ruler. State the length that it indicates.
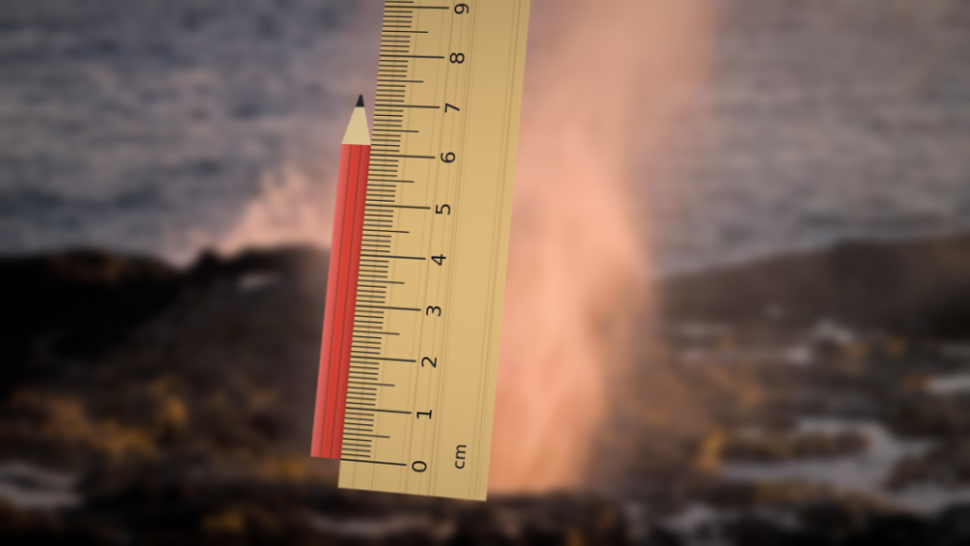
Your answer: 7.2 cm
